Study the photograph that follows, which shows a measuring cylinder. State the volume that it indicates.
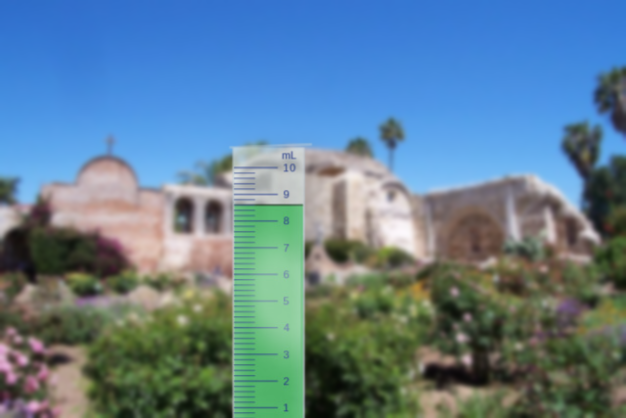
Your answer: 8.6 mL
